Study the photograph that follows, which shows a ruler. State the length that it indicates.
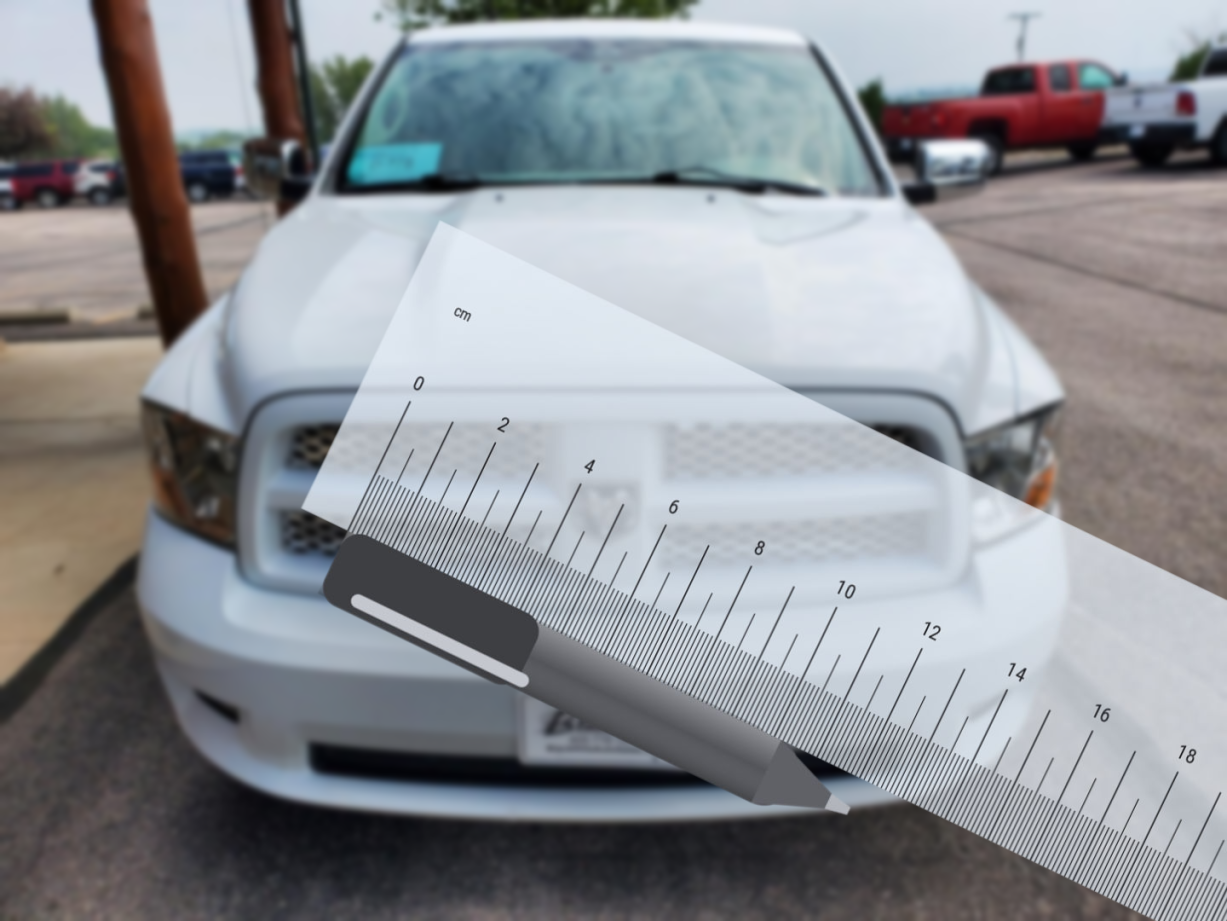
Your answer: 12.1 cm
